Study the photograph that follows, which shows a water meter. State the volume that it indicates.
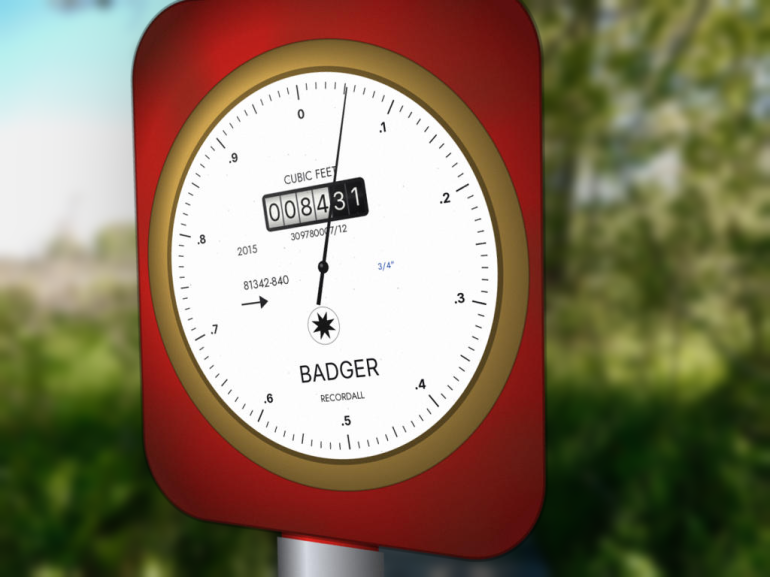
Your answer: 8431.05 ft³
